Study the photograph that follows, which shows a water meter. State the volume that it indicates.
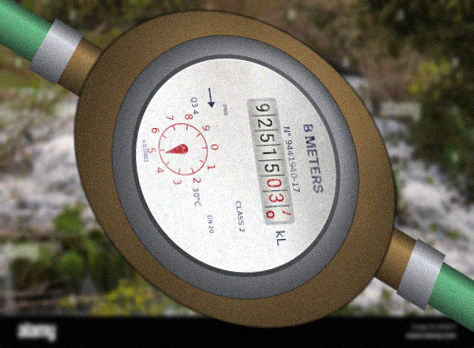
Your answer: 92515.0374 kL
